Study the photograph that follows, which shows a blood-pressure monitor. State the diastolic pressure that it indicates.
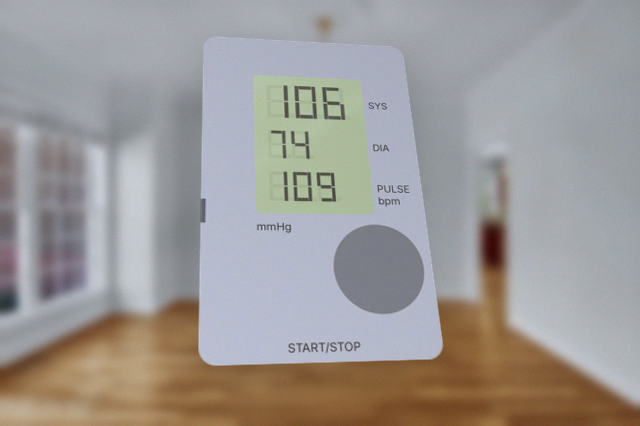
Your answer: 74 mmHg
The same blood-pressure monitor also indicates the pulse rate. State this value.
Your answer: 109 bpm
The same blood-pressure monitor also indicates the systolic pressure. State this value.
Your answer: 106 mmHg
